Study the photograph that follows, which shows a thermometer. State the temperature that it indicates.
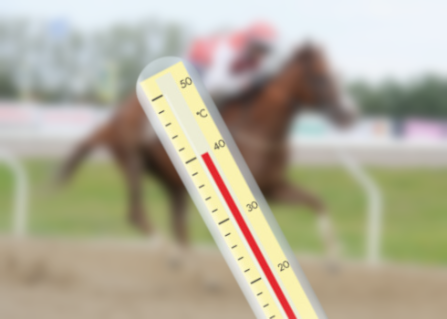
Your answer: 40 °C
